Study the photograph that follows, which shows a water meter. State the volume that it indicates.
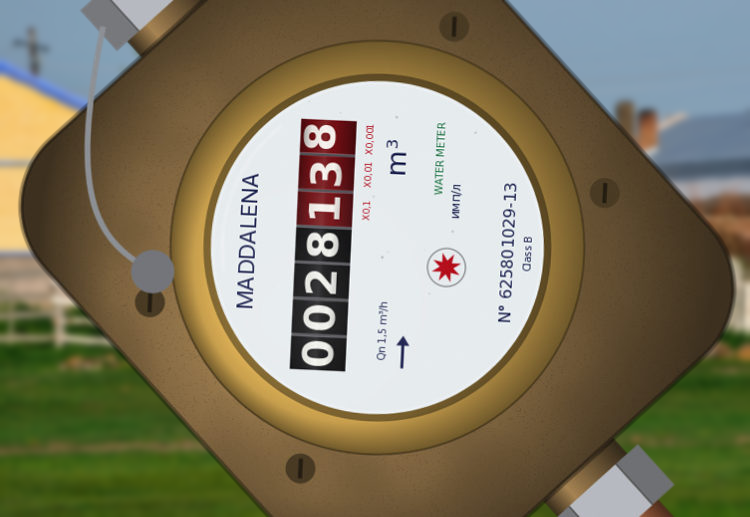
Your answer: 28.138 m³
